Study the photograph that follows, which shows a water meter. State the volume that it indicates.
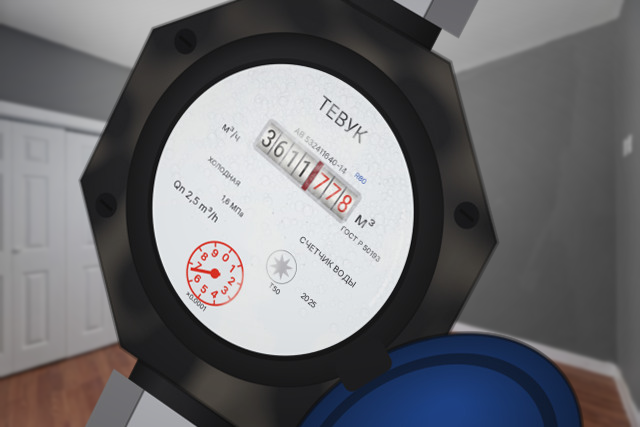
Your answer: 3611.7786 m³
